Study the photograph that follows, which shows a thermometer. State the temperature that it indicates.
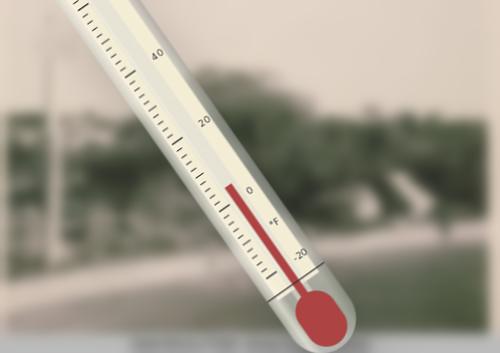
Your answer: 4 °F
